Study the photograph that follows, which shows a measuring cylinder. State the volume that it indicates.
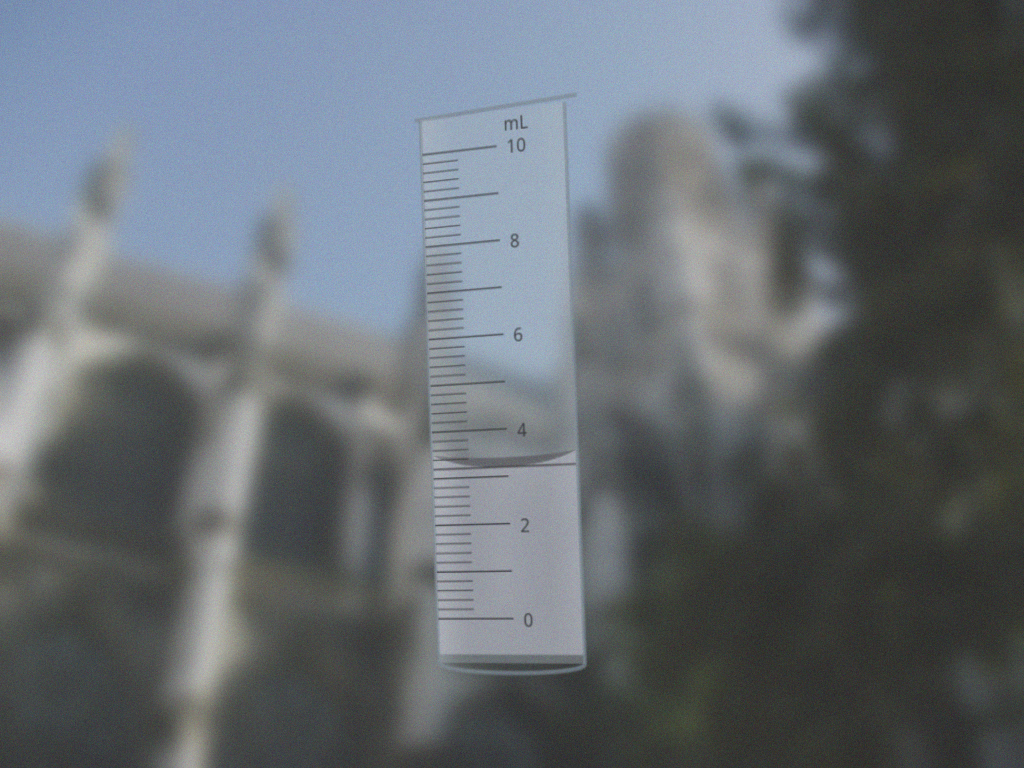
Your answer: 3.2 mL
